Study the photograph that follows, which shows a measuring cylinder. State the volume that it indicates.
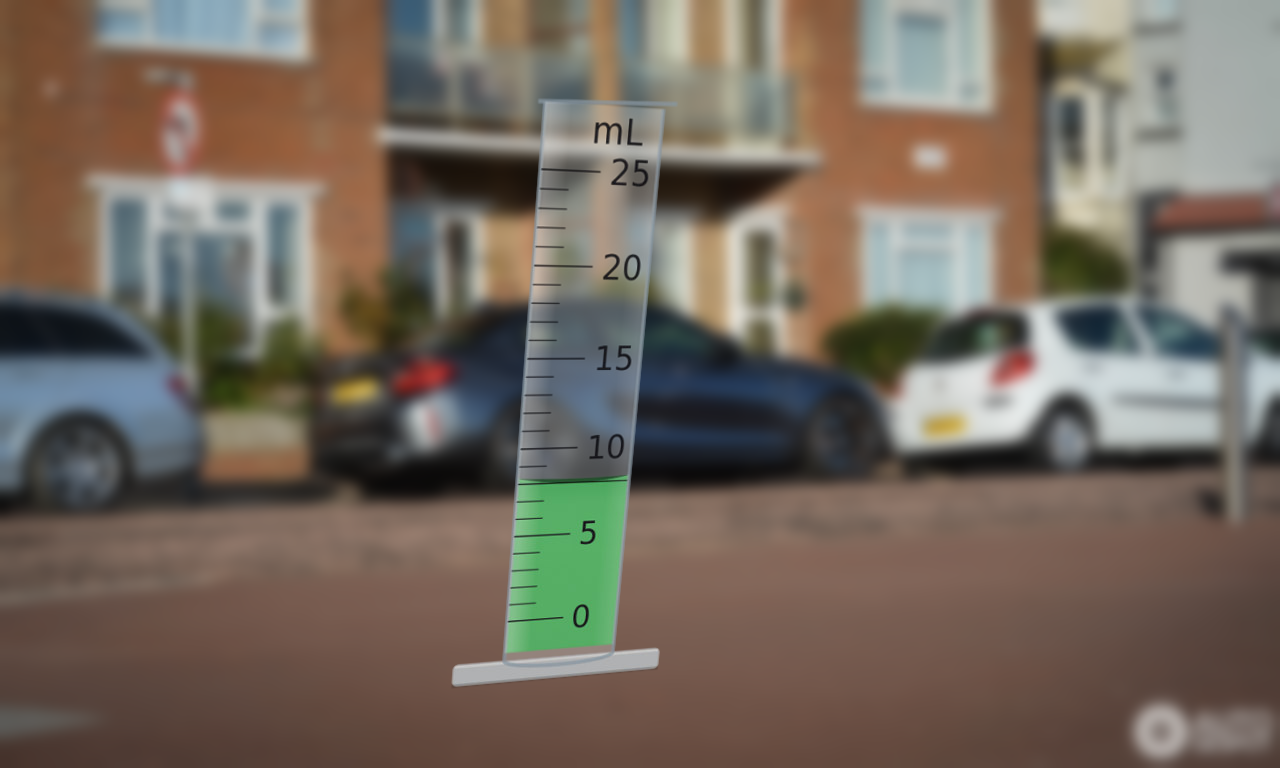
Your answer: 8 mL
